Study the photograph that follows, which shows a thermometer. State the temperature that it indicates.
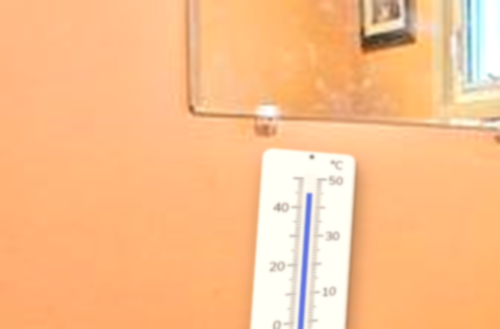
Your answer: 45 °C
